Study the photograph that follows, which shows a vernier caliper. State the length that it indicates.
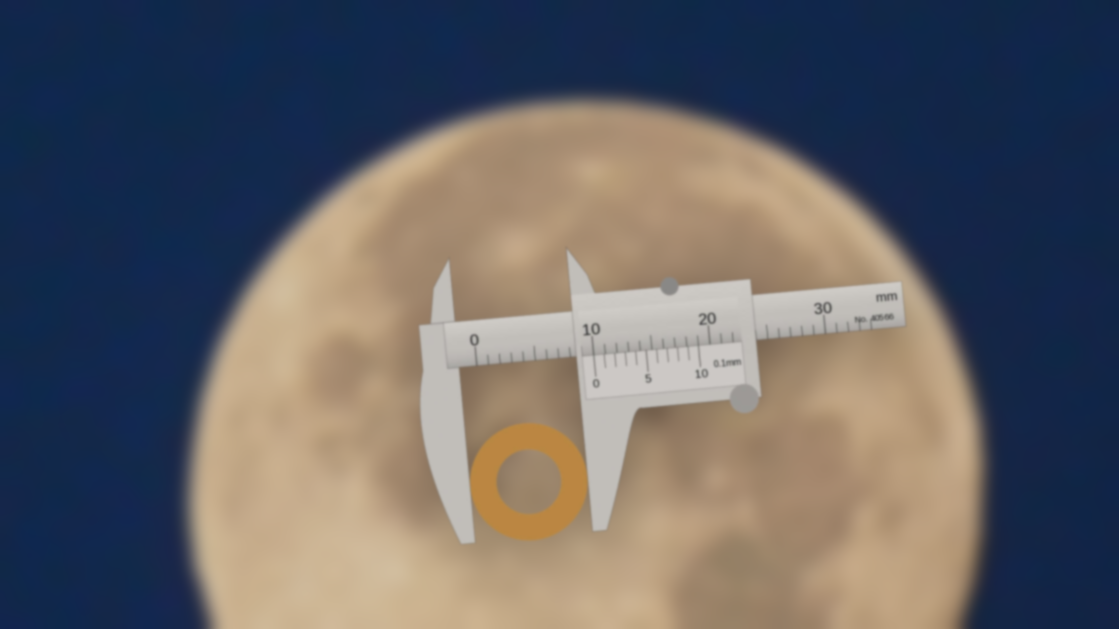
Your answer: 10.0 mm
